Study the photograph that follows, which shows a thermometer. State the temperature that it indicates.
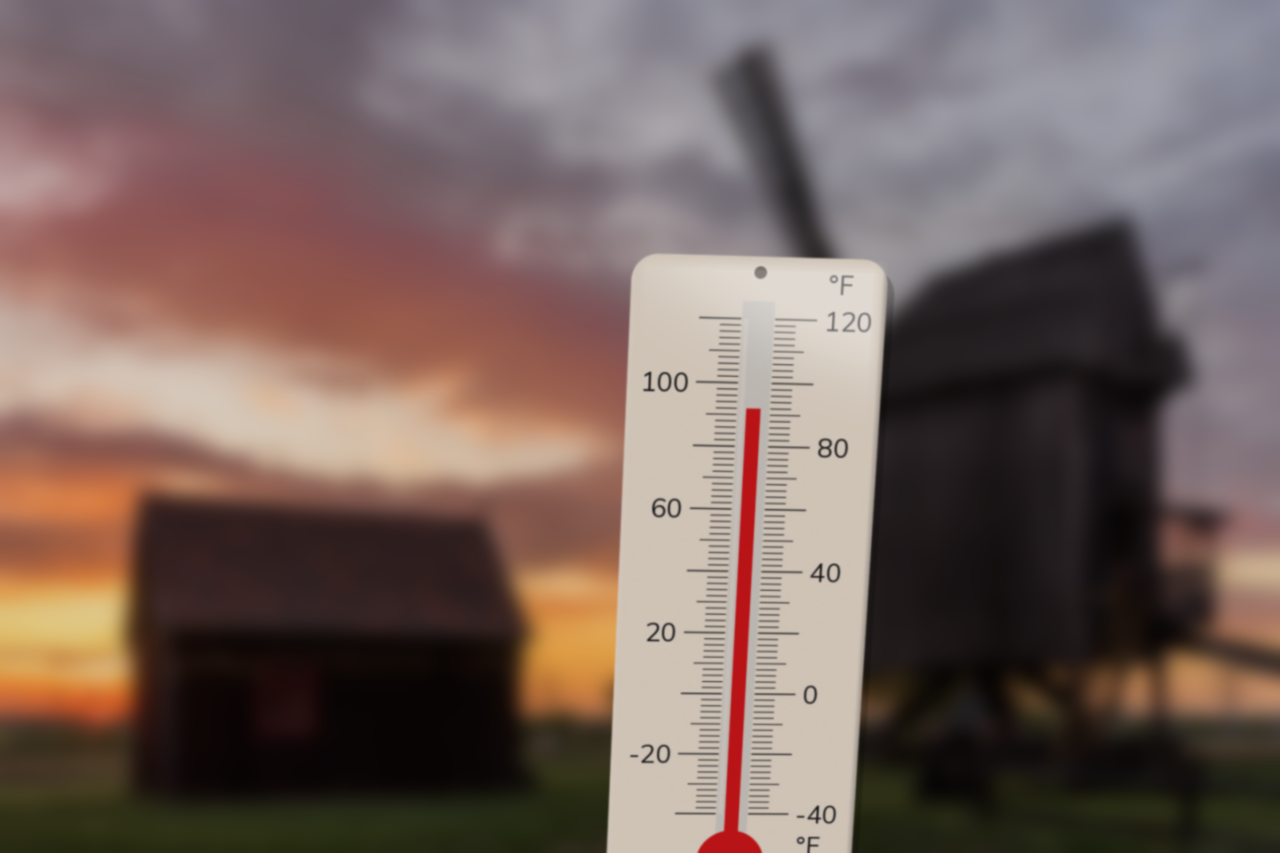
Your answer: 92 °F
